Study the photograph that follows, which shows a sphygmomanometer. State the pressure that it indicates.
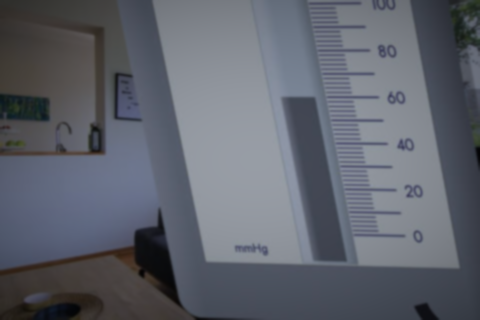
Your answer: 60 mmHg
